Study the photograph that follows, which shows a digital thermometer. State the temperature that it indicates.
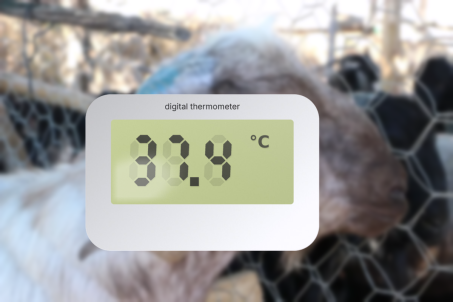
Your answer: 37.4 °C
